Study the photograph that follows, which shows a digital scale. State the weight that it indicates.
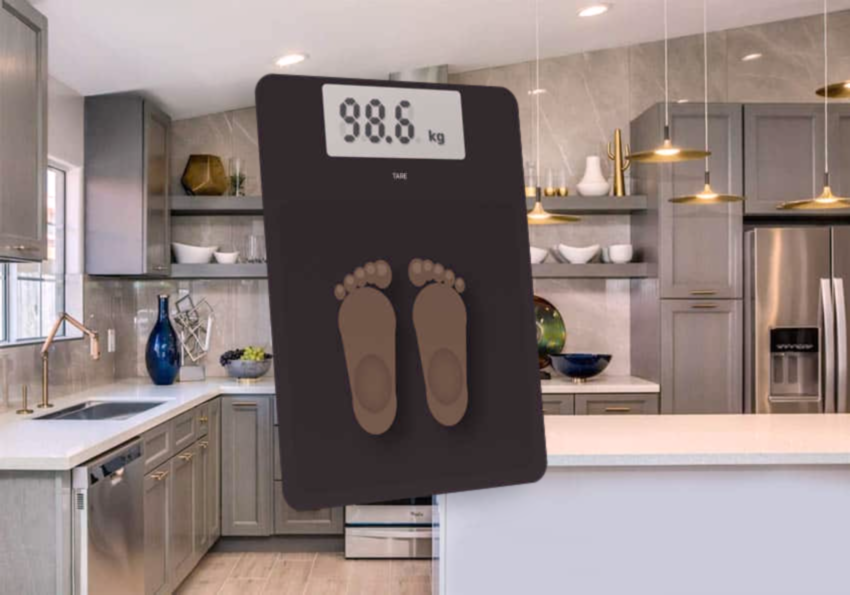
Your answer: 98.6 kg
